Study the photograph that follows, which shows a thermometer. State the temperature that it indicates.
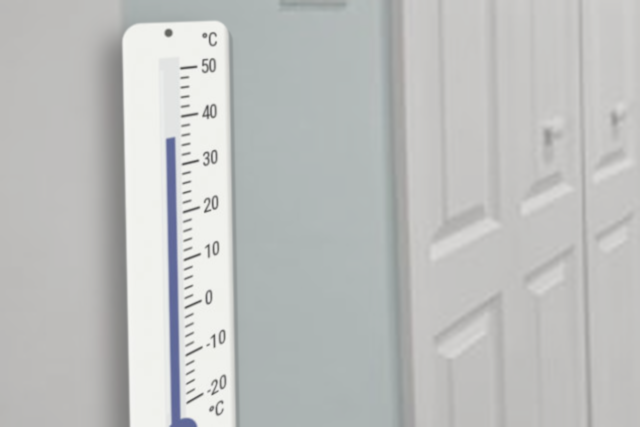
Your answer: 36 °C
